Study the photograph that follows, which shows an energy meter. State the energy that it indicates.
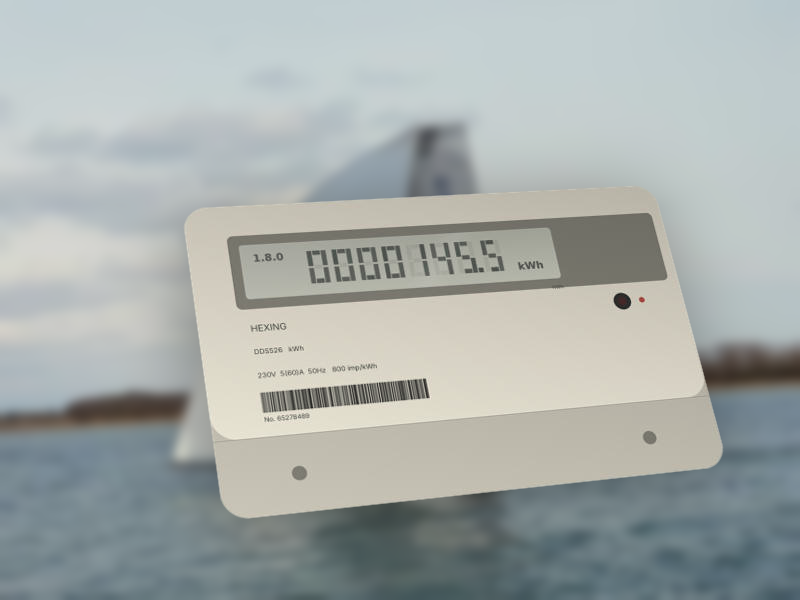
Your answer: 145.5 kWh
